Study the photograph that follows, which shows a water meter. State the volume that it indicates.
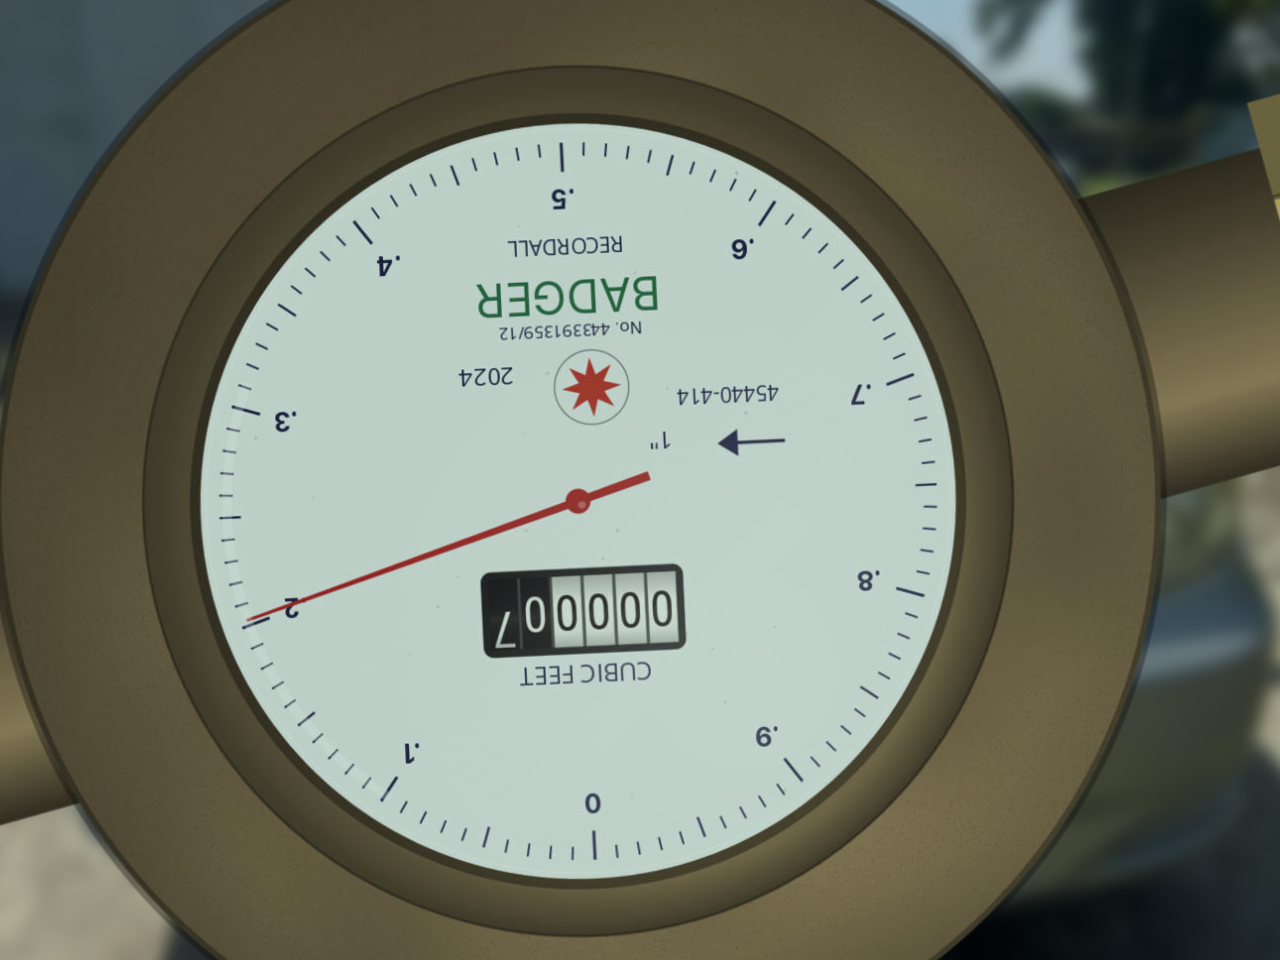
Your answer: 7.20 ft³
